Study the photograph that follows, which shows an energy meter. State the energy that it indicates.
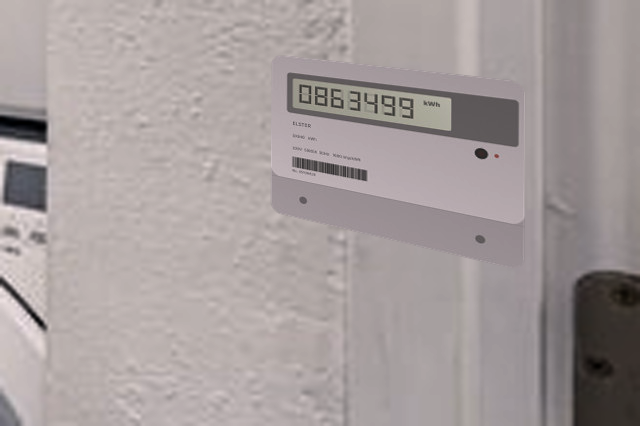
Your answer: 863499 kWh
